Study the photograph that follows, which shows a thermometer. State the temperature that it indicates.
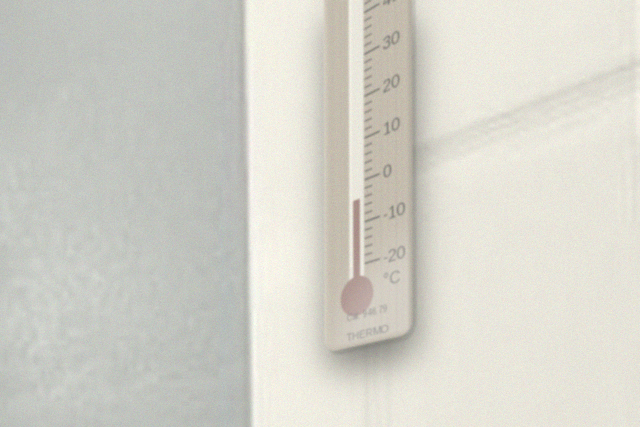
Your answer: -4 °C
